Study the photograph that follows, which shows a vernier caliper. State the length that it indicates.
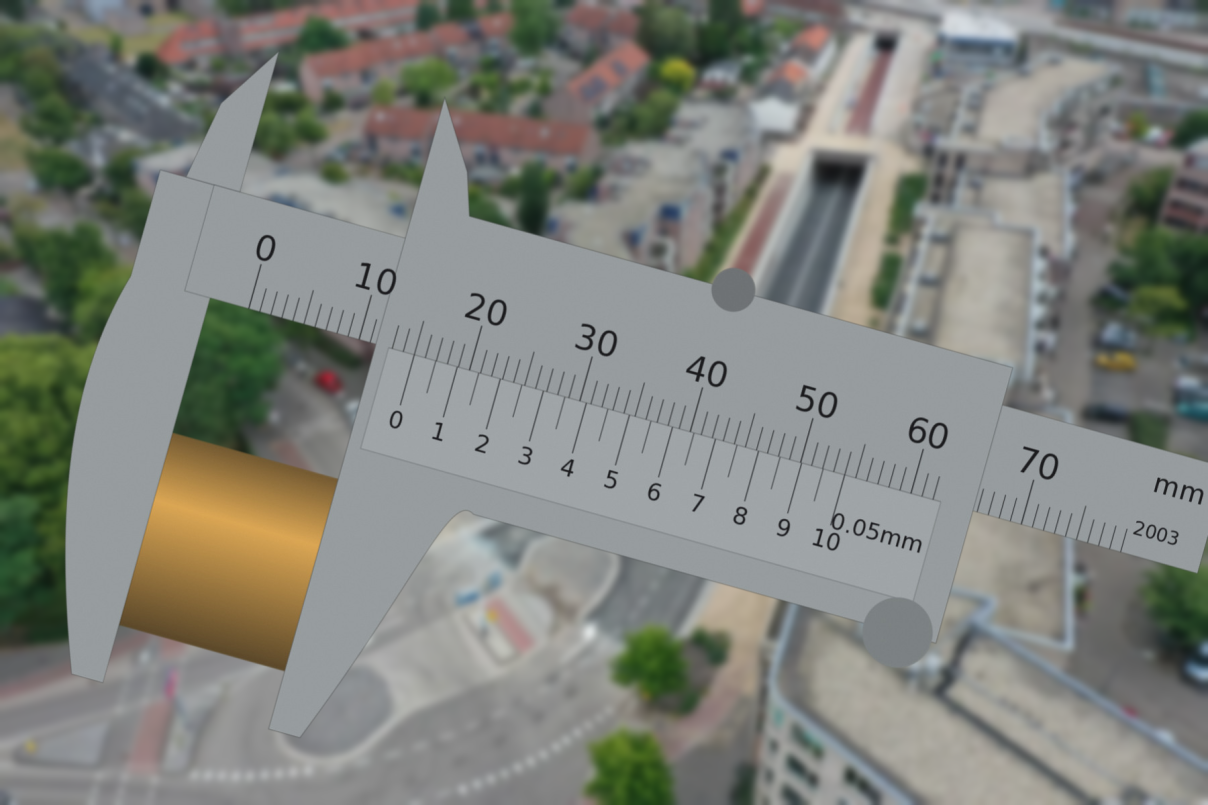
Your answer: 15.0 mm
